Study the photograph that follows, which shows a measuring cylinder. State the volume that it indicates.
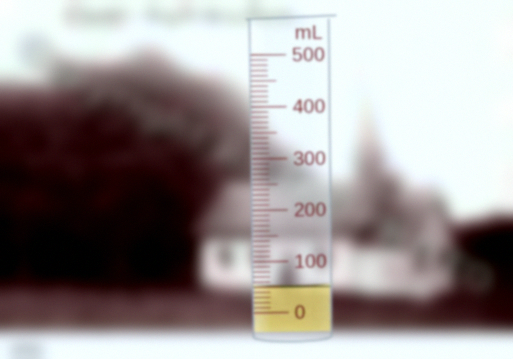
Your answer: 50 mL
